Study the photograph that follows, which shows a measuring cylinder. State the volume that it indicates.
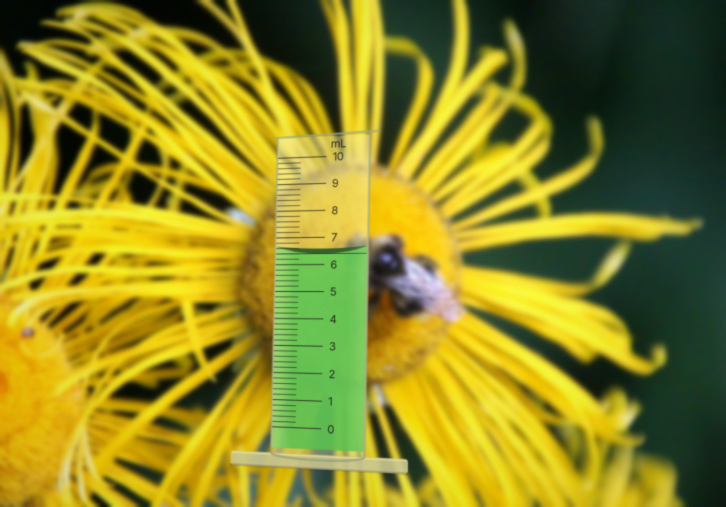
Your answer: 6.4 mL
